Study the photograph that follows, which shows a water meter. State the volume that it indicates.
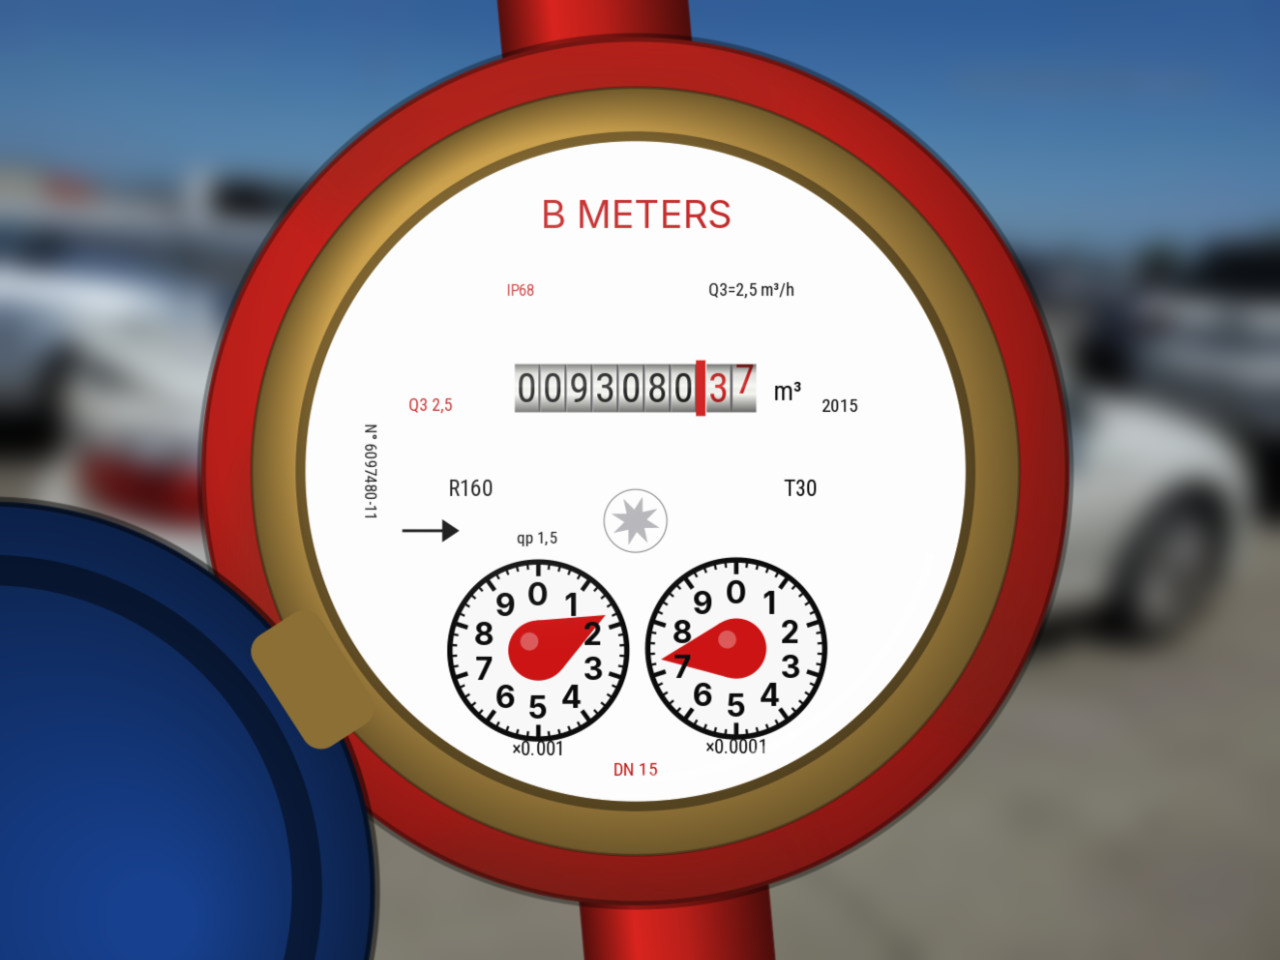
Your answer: 93080.3717 m³
